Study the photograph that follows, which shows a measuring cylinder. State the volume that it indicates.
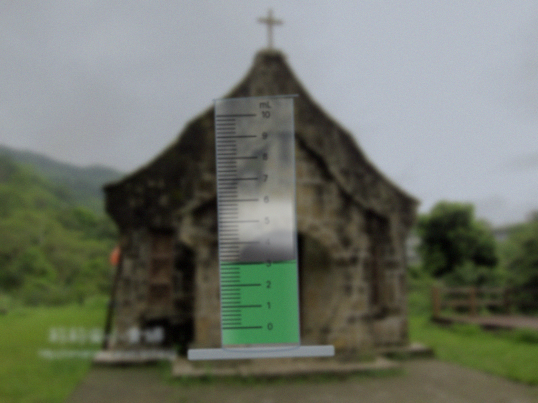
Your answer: 3 mL
